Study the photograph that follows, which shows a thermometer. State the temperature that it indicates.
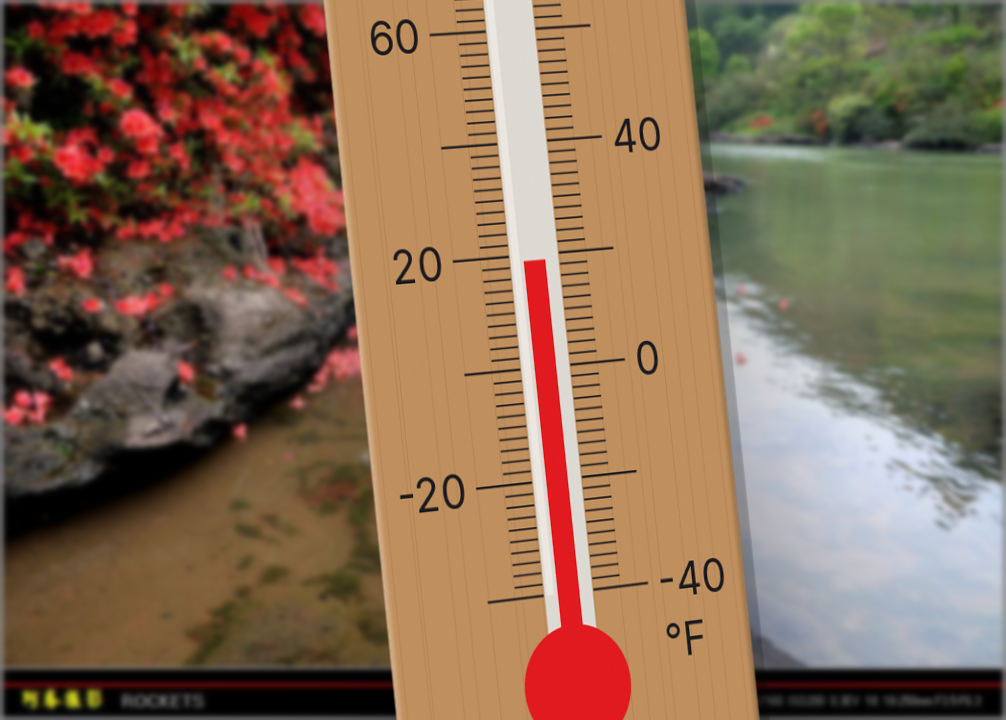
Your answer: 19 °F
